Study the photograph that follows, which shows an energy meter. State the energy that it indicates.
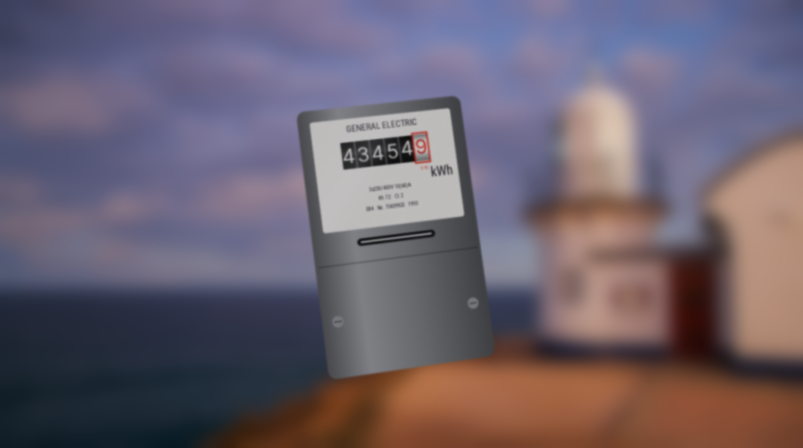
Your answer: 43454.9 kWh
